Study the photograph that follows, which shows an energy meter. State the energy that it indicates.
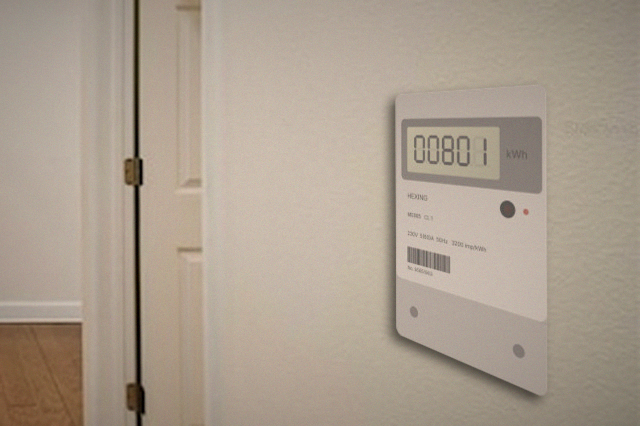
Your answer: 801 kWh
